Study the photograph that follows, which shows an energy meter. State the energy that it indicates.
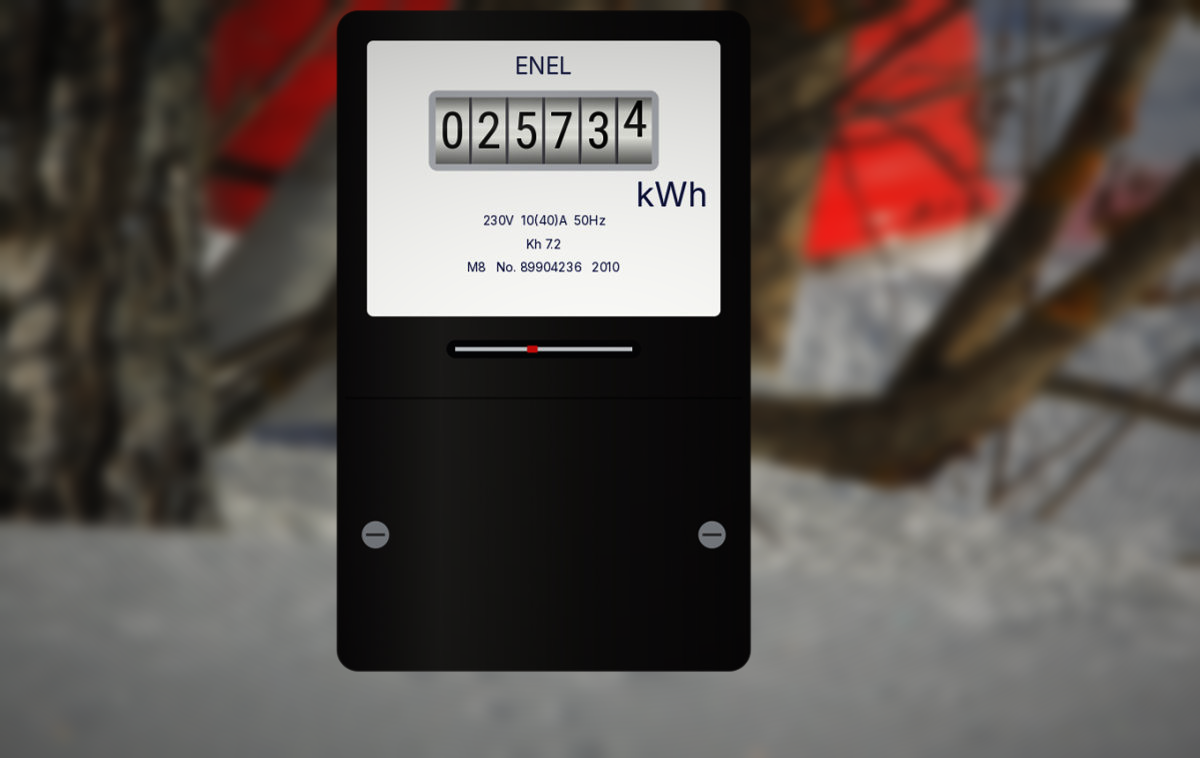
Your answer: 25734 kWh
